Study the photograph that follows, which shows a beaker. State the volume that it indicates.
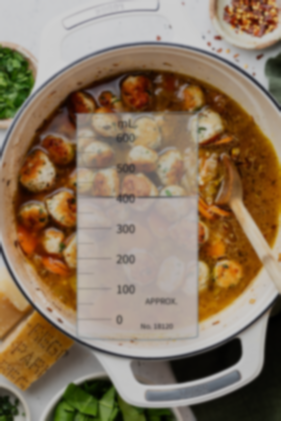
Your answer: 400 mL
